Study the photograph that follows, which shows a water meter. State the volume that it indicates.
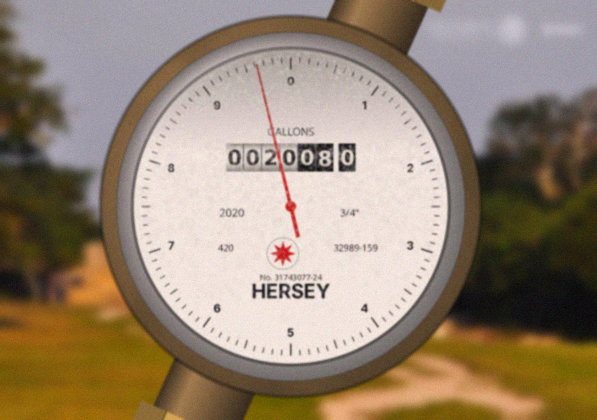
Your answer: 20079.6 gal
